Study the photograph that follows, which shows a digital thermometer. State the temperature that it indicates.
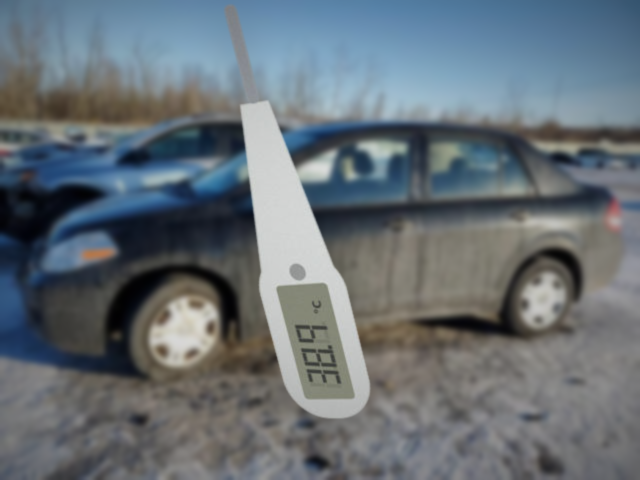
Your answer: 38.9 °C
